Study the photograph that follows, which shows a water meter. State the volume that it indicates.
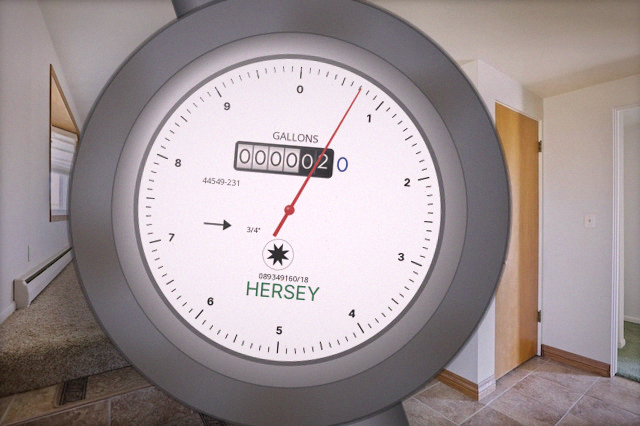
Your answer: 20.7 gal
